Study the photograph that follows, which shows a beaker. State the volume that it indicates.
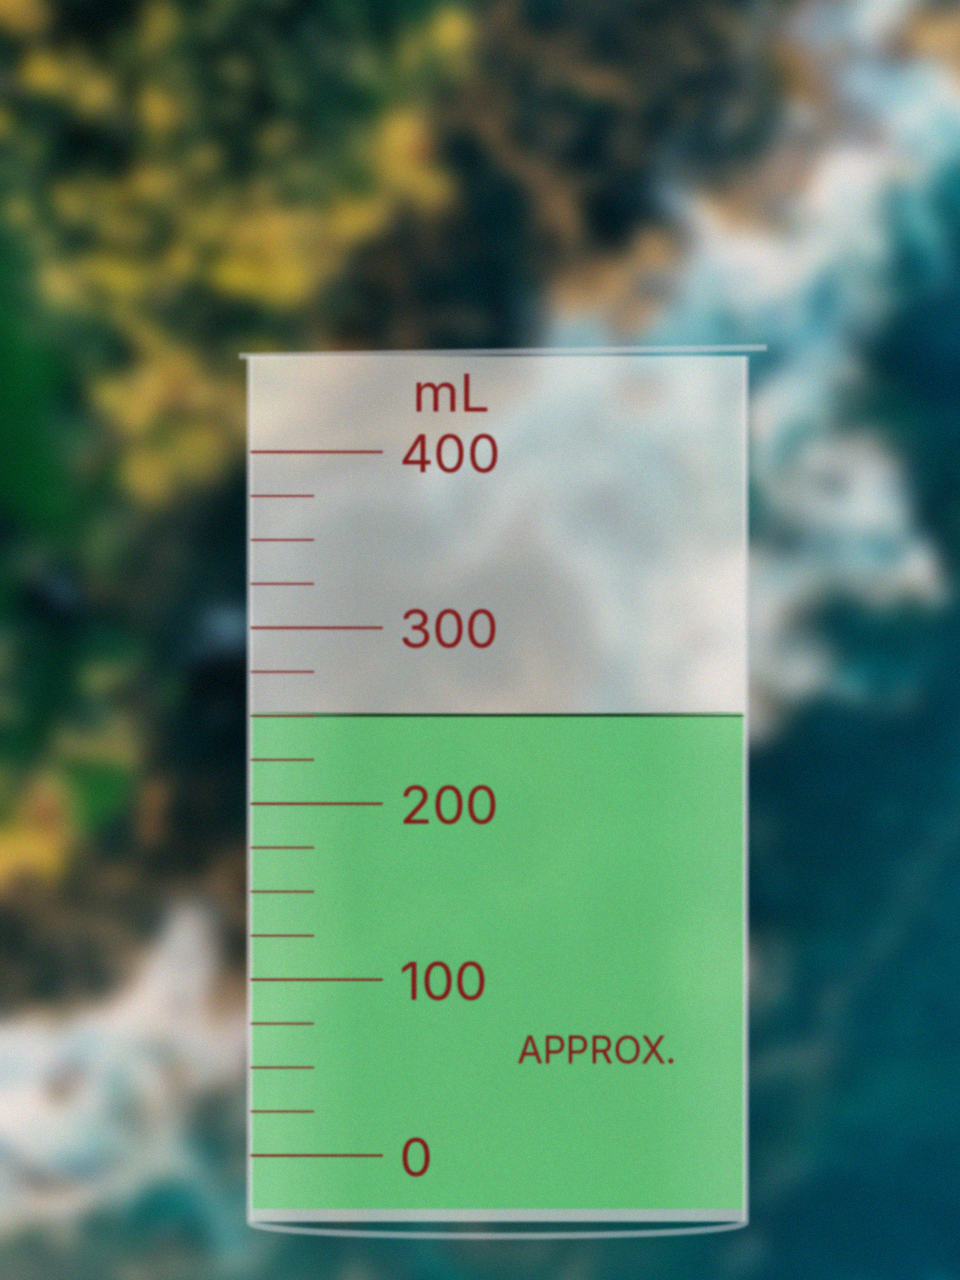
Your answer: 250 mL
